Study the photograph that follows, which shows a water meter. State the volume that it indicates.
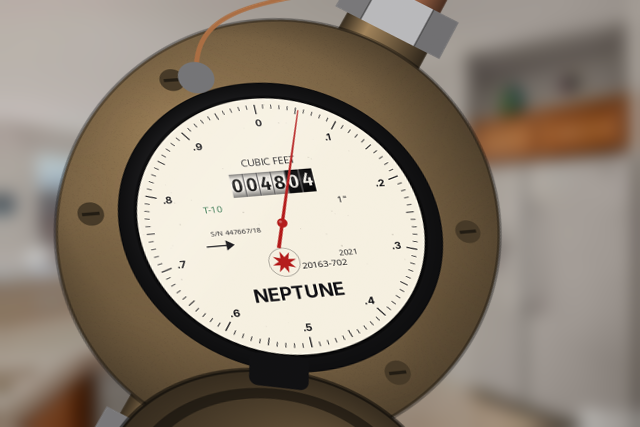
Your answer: 4804.05 ft³
